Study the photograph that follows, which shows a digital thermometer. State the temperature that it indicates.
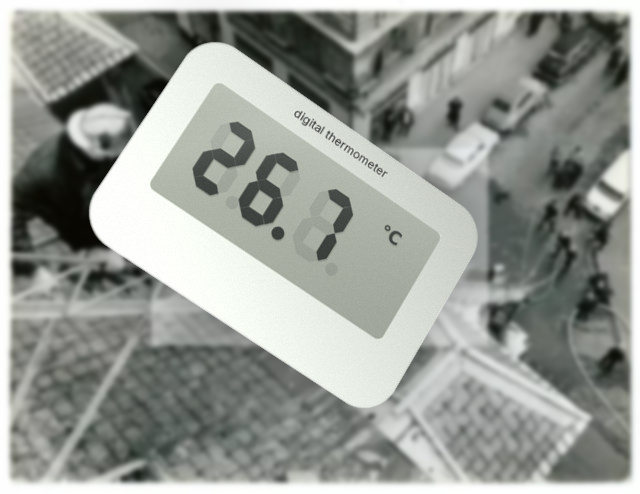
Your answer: 26.7 °C
